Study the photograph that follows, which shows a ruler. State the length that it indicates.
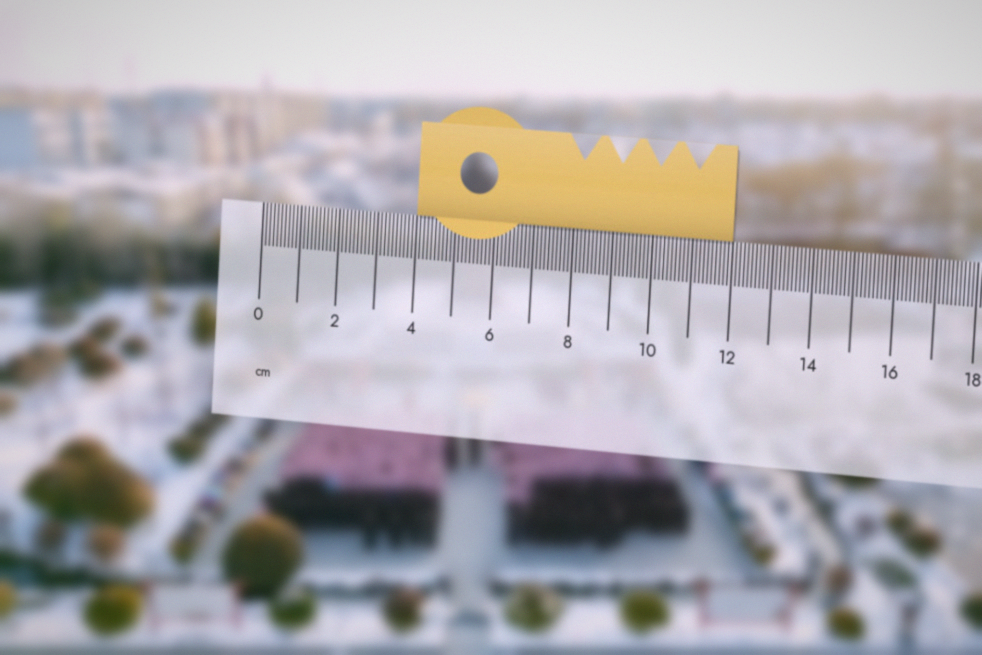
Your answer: 8 cm
